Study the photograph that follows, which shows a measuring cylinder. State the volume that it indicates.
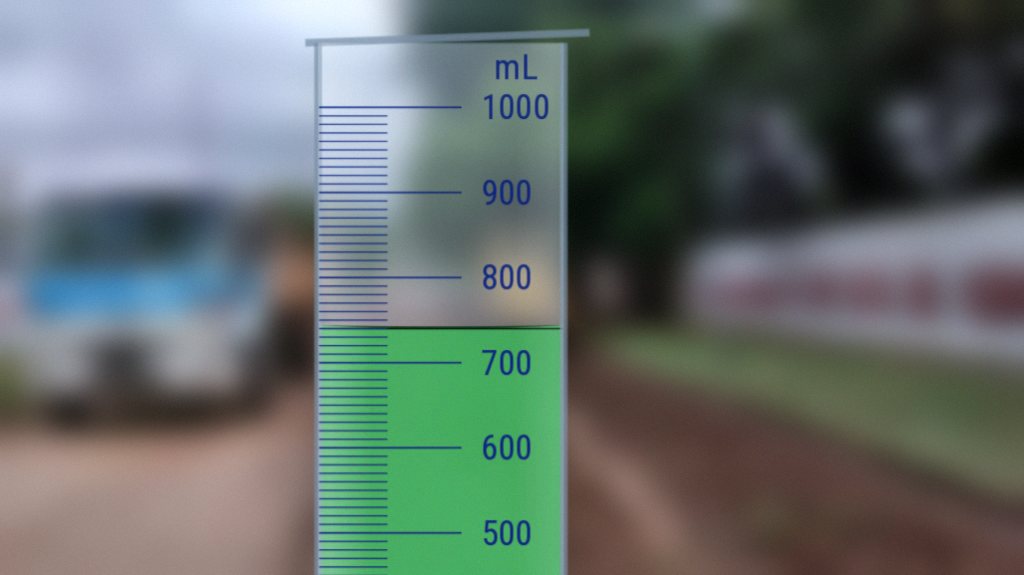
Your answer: 740 mL
